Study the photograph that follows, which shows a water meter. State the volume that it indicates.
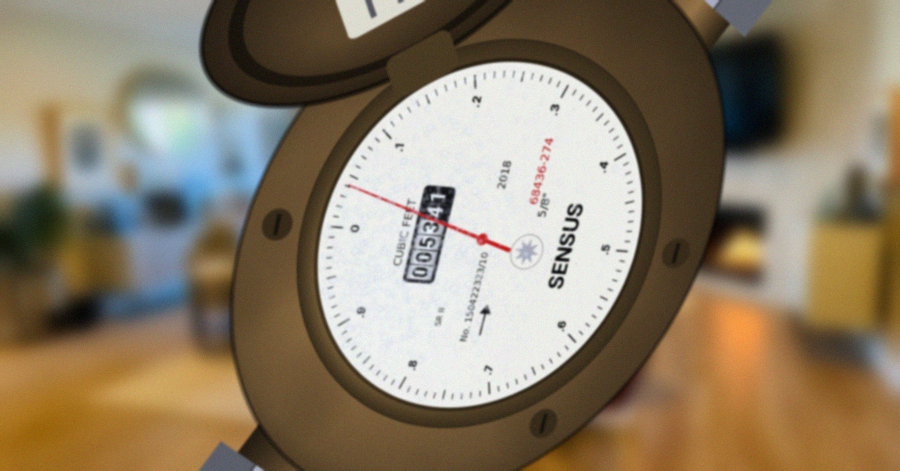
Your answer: 5341.04 ft³
